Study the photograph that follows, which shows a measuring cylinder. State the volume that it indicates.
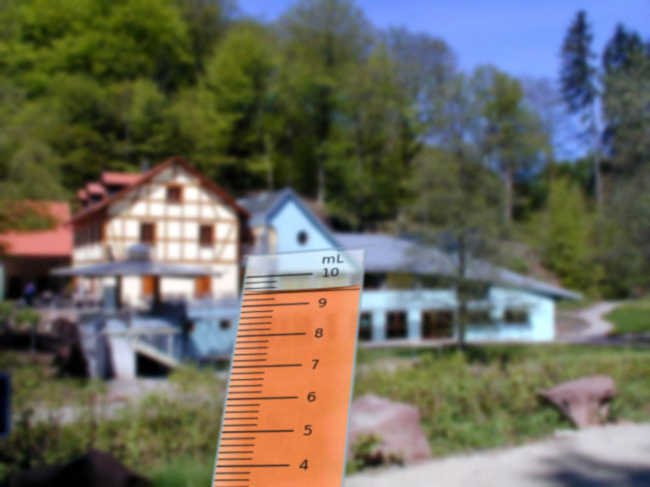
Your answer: 9.4 mL
